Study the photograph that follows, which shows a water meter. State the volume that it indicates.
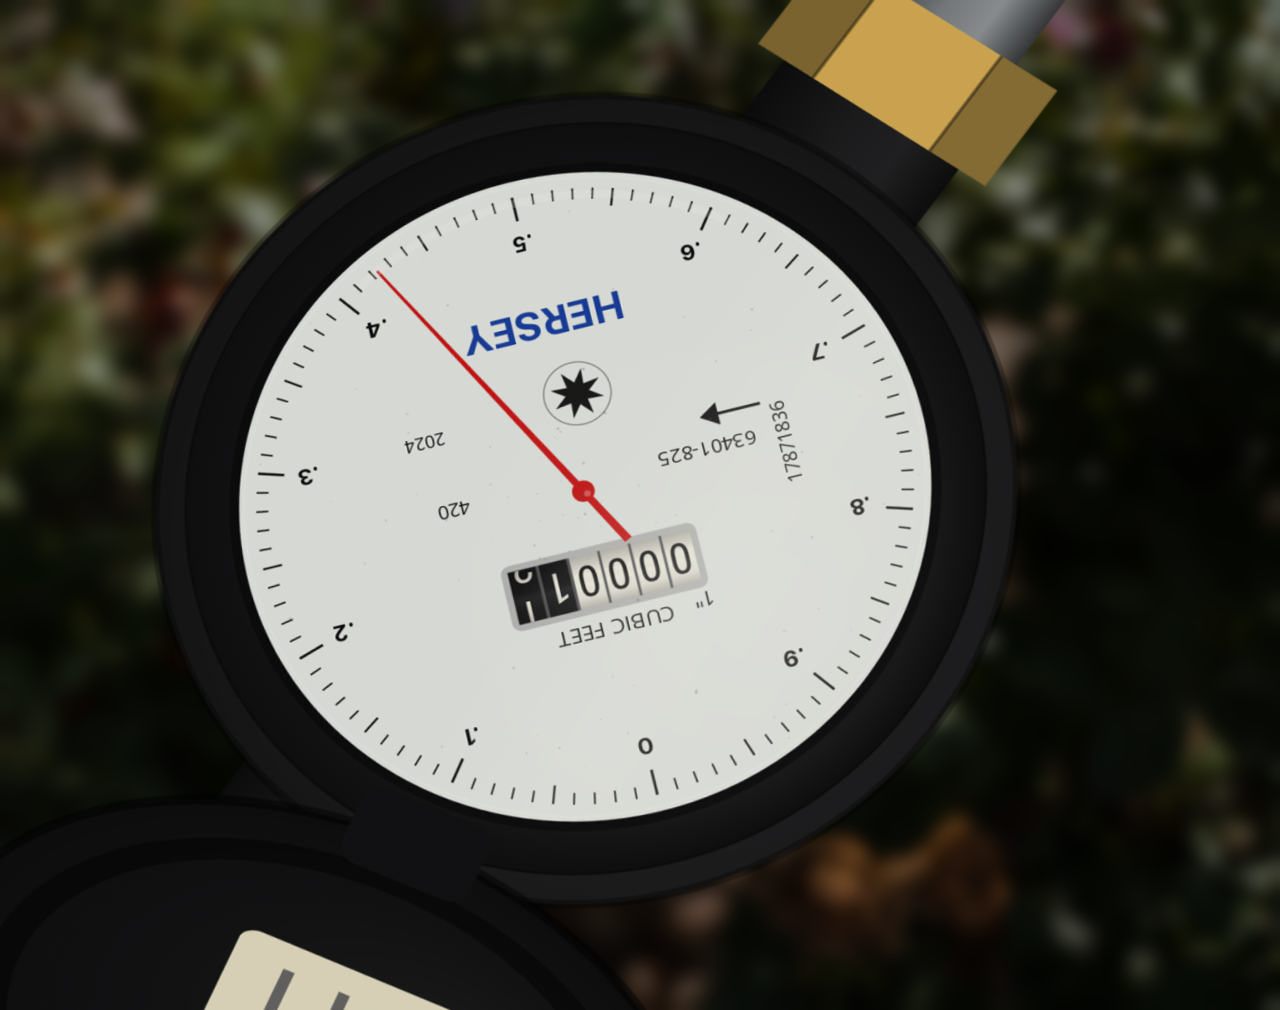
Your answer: 11.42 ft³
